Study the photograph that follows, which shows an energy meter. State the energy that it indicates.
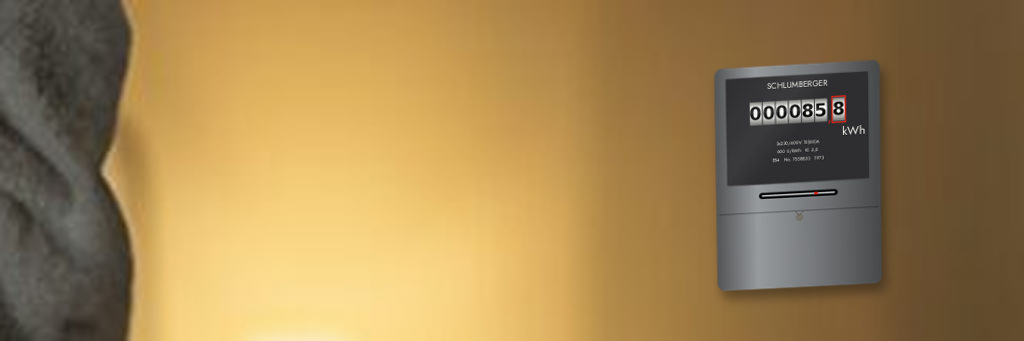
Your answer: 85.8 kWh
